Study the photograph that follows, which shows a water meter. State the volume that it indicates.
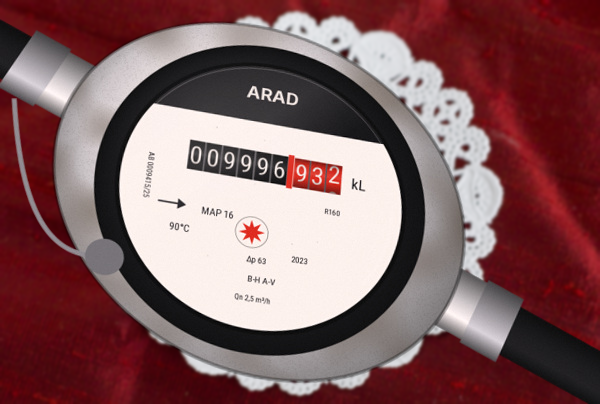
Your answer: 9996.932 kL
